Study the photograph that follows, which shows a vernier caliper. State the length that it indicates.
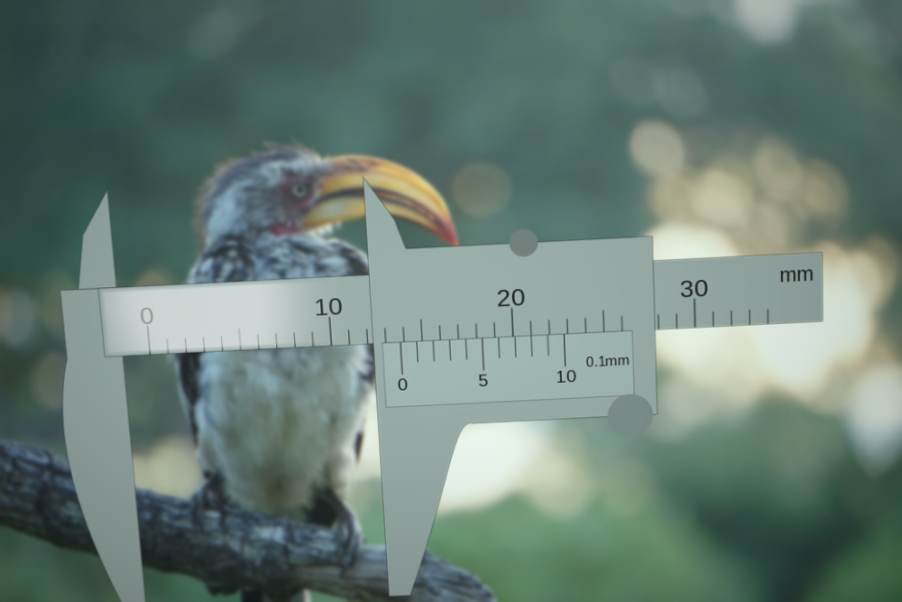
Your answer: 13.8 mm
